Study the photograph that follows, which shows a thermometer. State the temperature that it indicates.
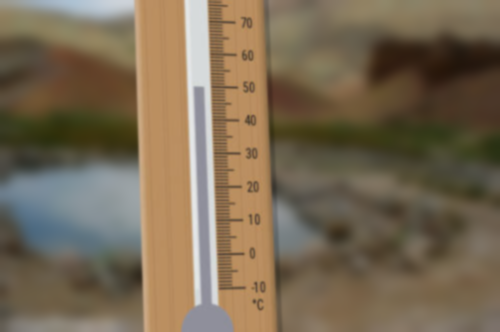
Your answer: 50 °C
